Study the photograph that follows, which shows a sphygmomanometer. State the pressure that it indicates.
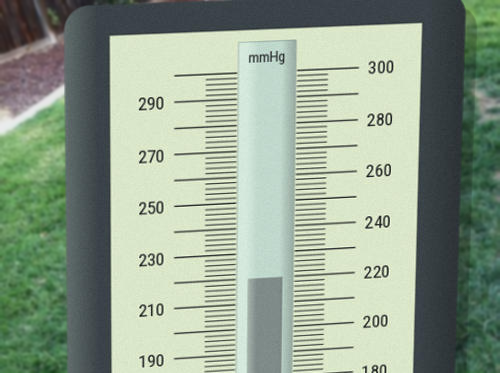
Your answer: 220 mmHg
